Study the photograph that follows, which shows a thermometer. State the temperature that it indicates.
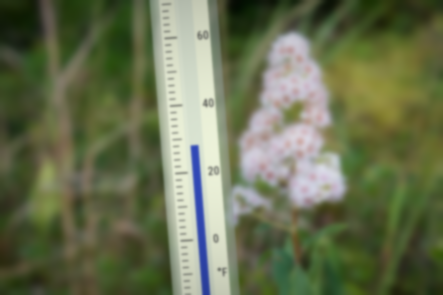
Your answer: 28 °F
